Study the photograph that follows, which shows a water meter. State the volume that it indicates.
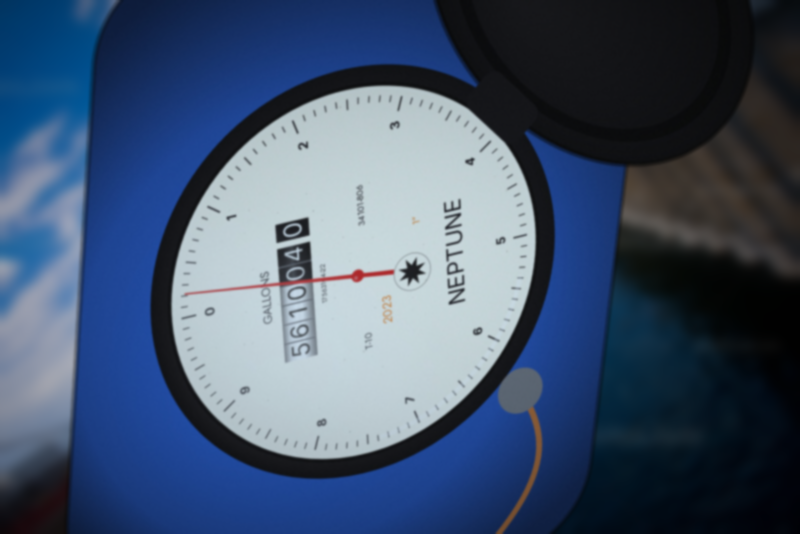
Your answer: 5610040.2 gal
